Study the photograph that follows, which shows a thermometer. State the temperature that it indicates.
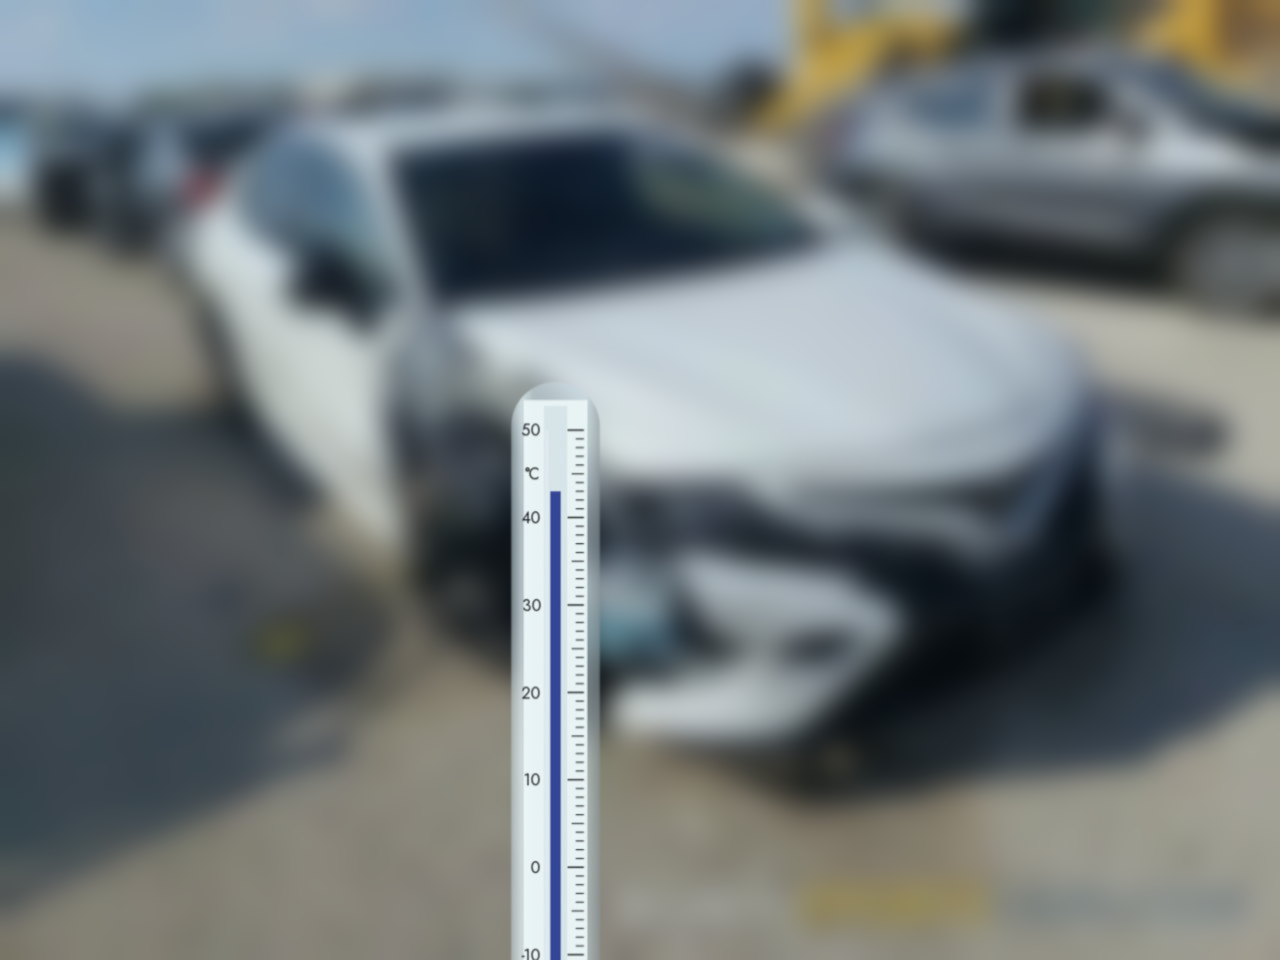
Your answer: 43 °C
